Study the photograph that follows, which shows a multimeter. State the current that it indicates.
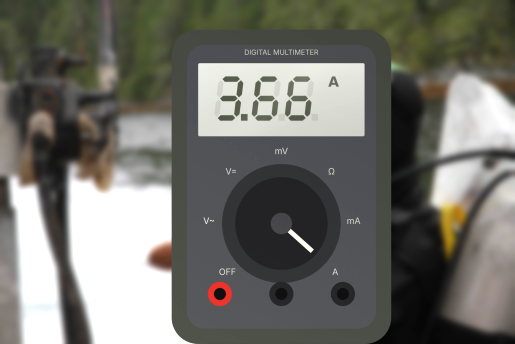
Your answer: 3.66 A
